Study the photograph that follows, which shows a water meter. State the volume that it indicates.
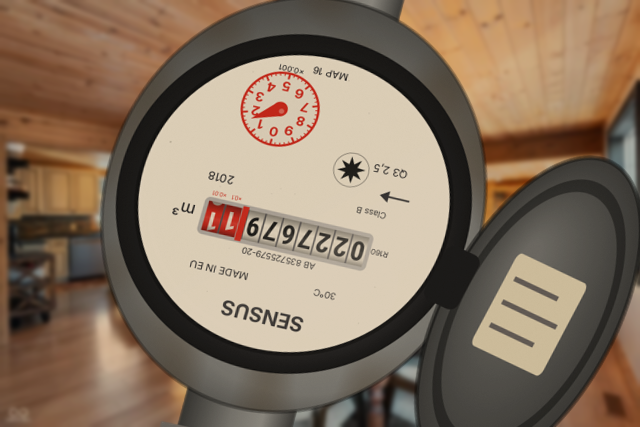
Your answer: 227679.111 m³
